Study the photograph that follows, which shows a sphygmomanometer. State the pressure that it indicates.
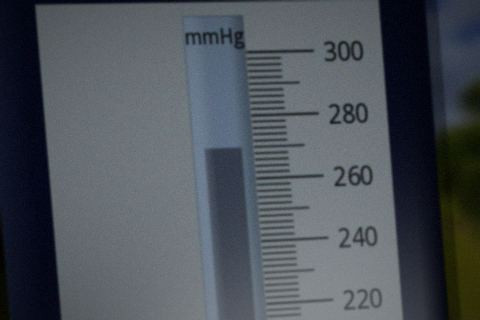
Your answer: 270 mmHg
